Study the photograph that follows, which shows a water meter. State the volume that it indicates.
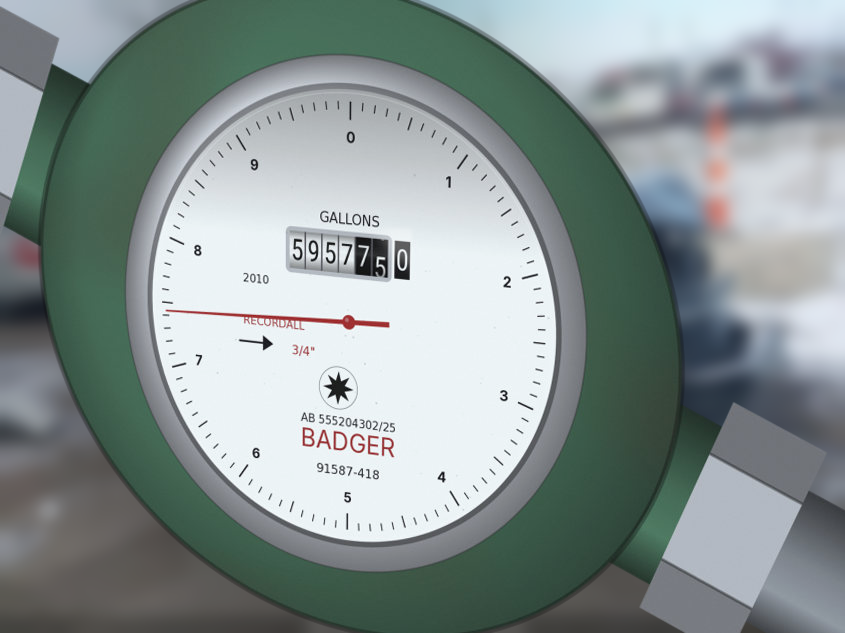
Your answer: 5957747.4 gal
